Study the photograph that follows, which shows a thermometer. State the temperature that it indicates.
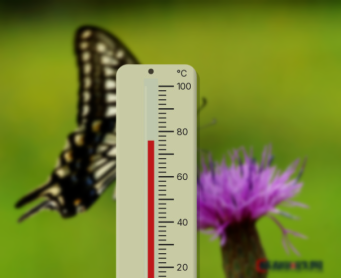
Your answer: 76 °C
